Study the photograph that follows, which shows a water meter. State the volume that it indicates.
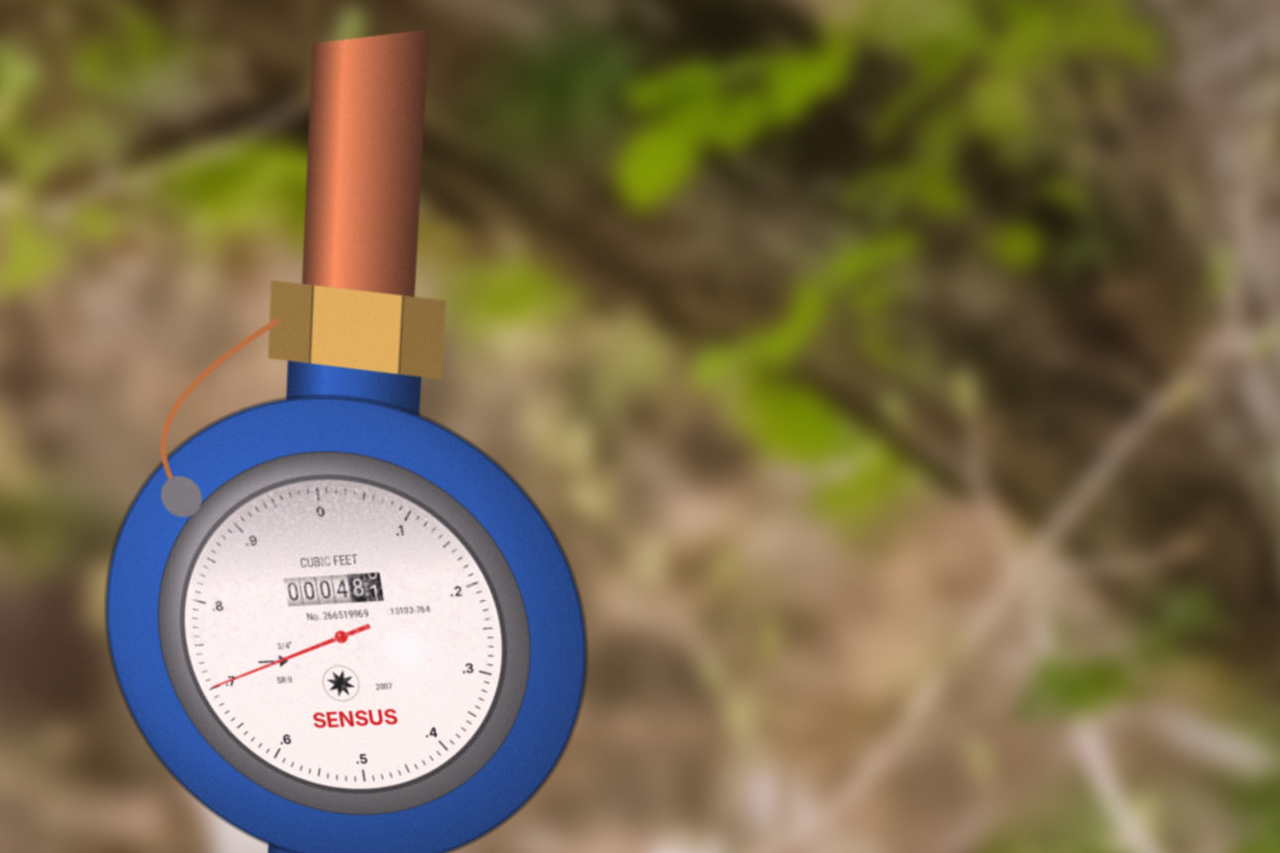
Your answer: 480.70 ft³
